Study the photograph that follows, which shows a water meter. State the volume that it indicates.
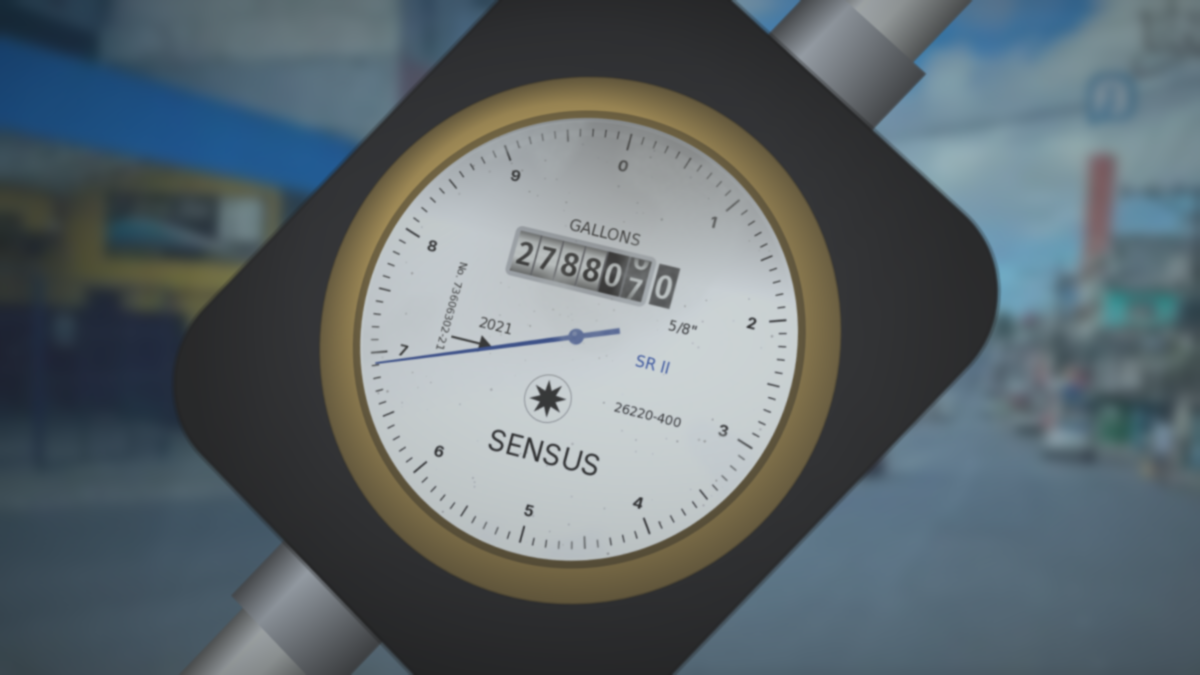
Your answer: 2788066.9 gal
